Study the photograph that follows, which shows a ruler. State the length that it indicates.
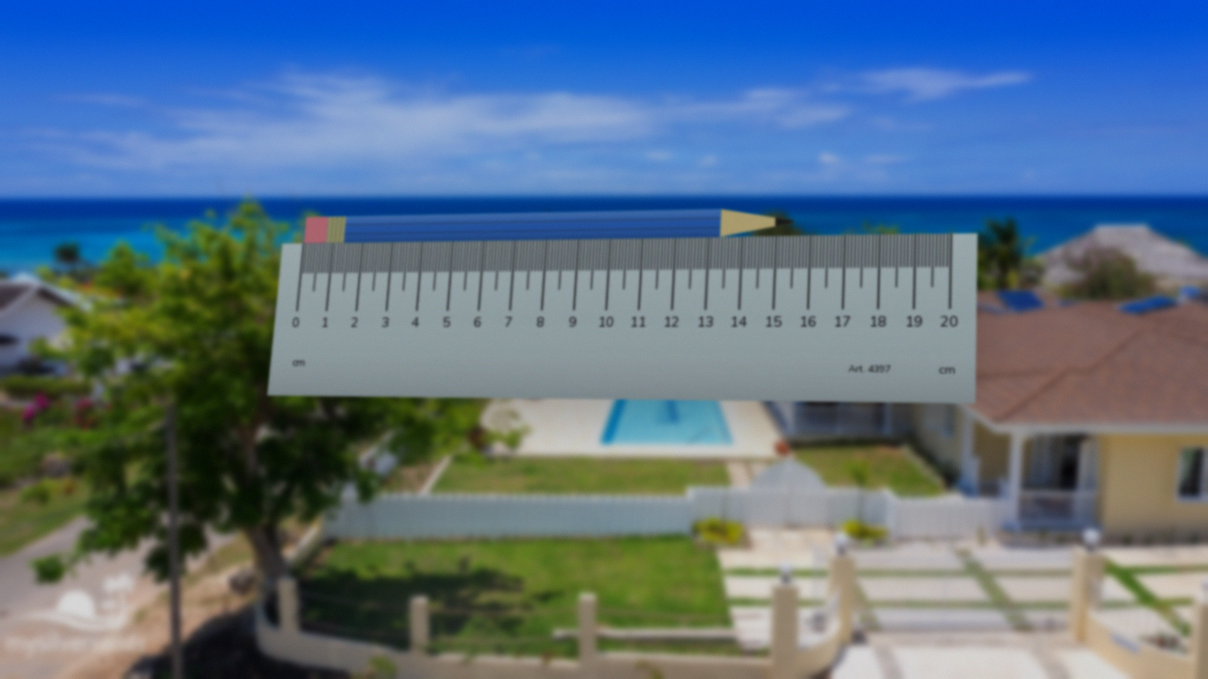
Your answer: 15.5 cm
